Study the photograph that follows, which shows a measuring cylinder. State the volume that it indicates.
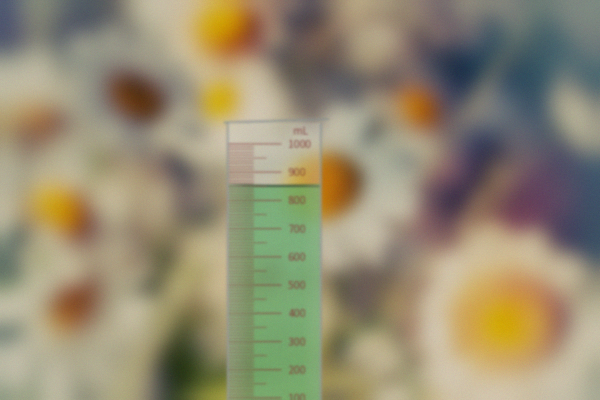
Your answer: 850 mL
